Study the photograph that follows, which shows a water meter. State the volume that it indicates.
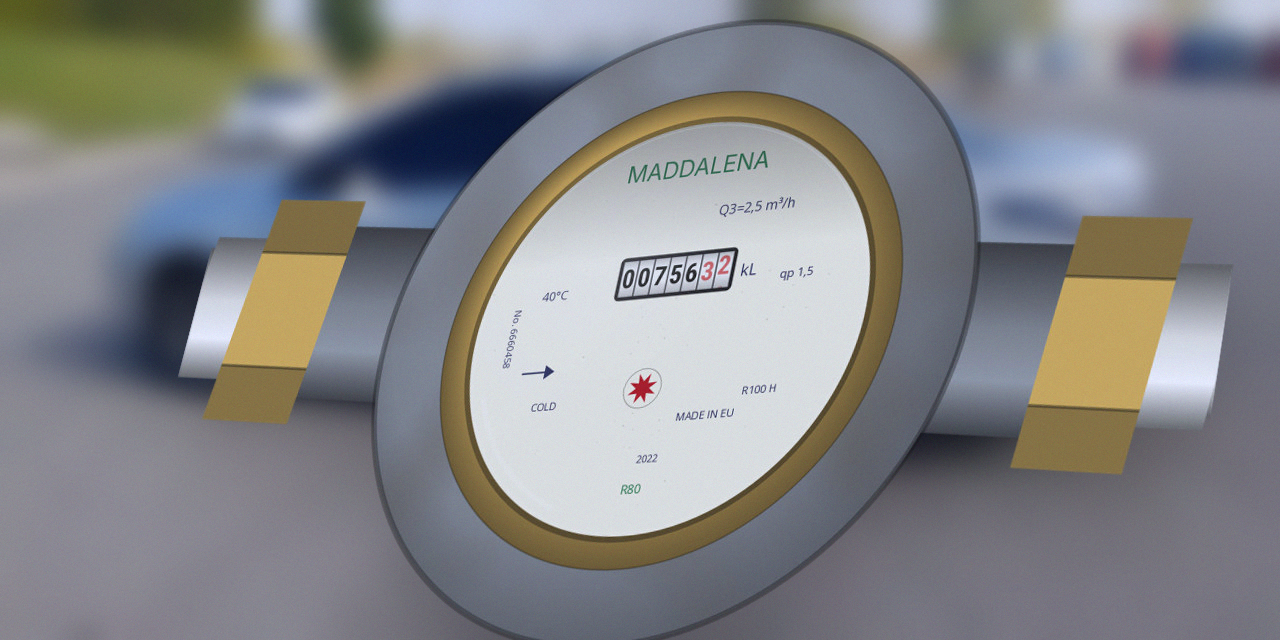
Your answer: 756.32 kL
